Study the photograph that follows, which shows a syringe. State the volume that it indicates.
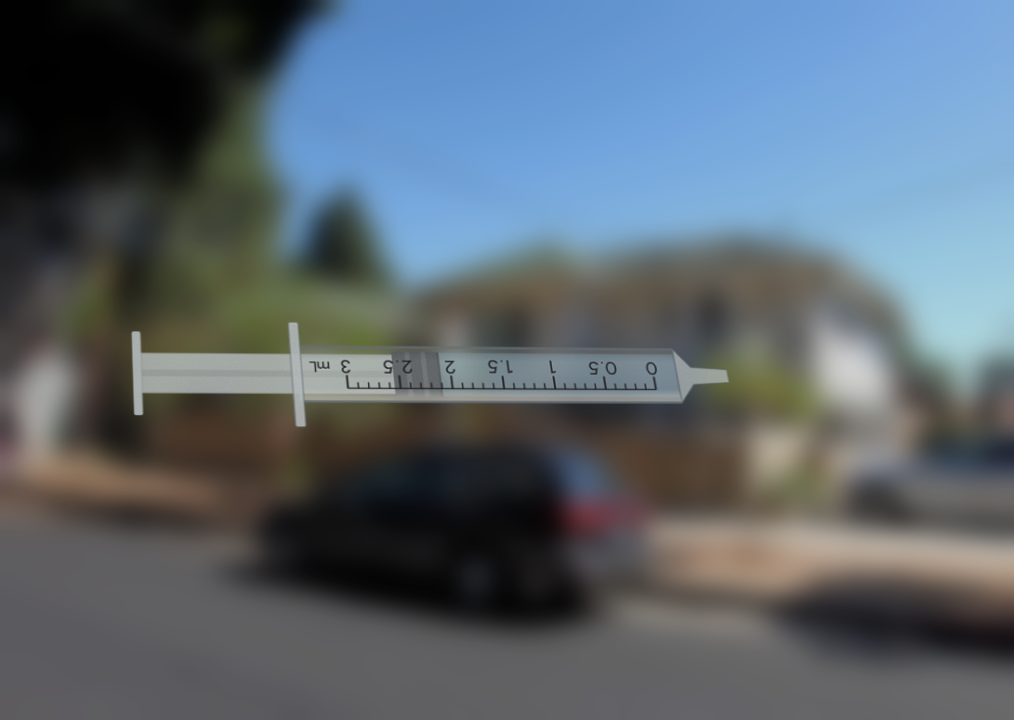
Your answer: 2.1 mL
